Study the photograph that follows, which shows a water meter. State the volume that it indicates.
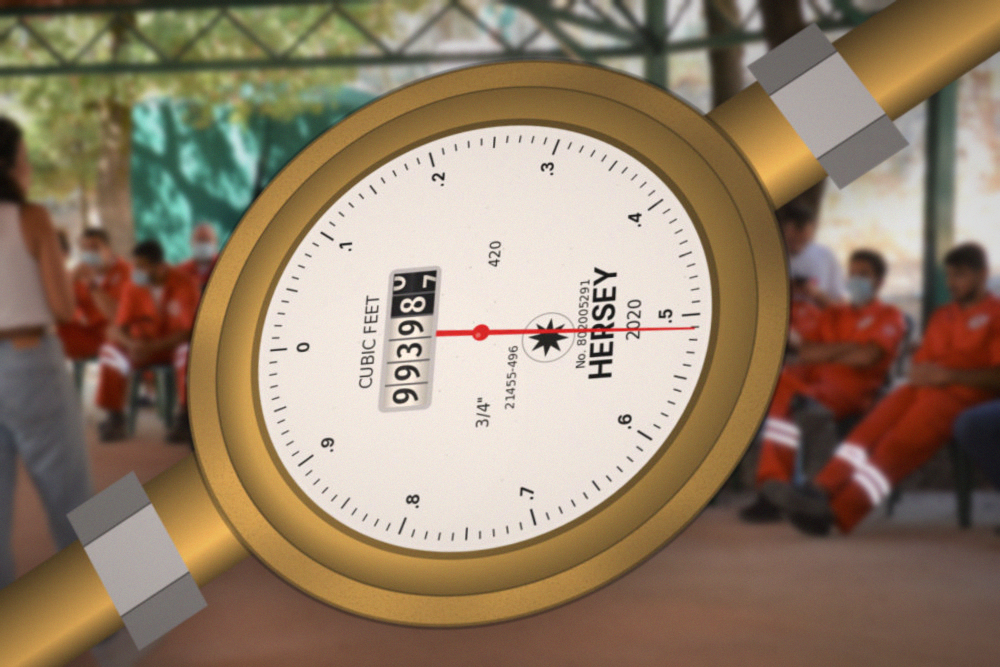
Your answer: 993986.51 ft³
